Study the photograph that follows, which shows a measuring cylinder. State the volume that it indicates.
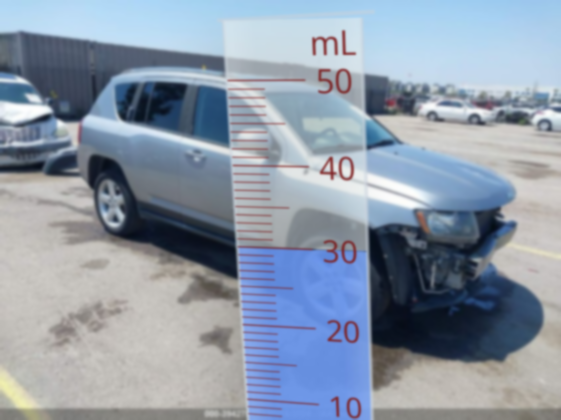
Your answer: 30 mL
